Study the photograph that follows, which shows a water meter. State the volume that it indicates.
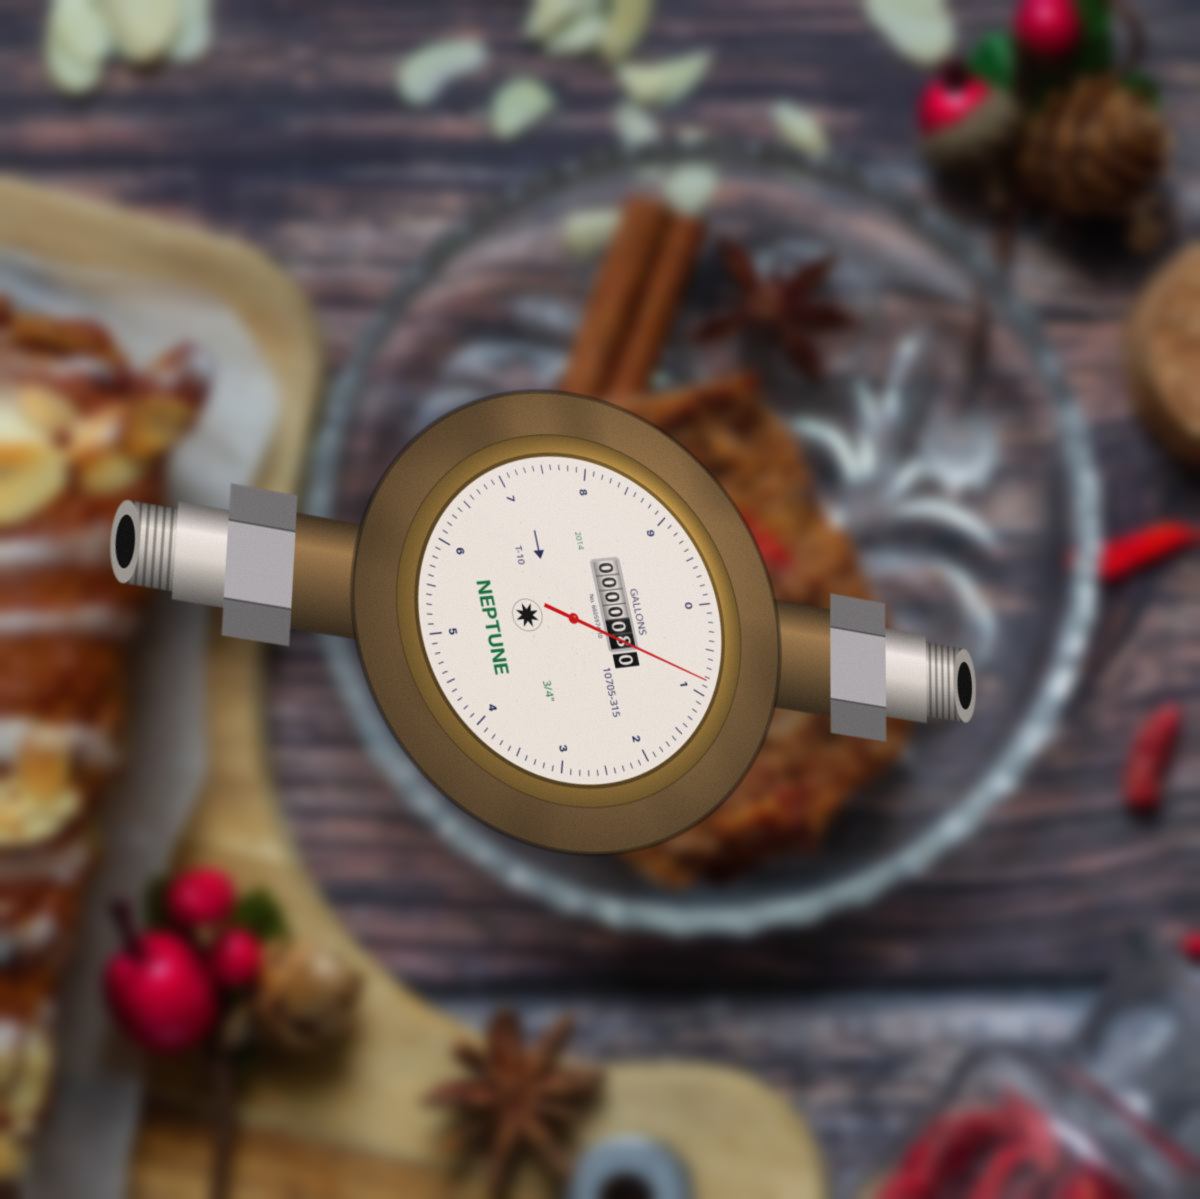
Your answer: 80.8 gal
